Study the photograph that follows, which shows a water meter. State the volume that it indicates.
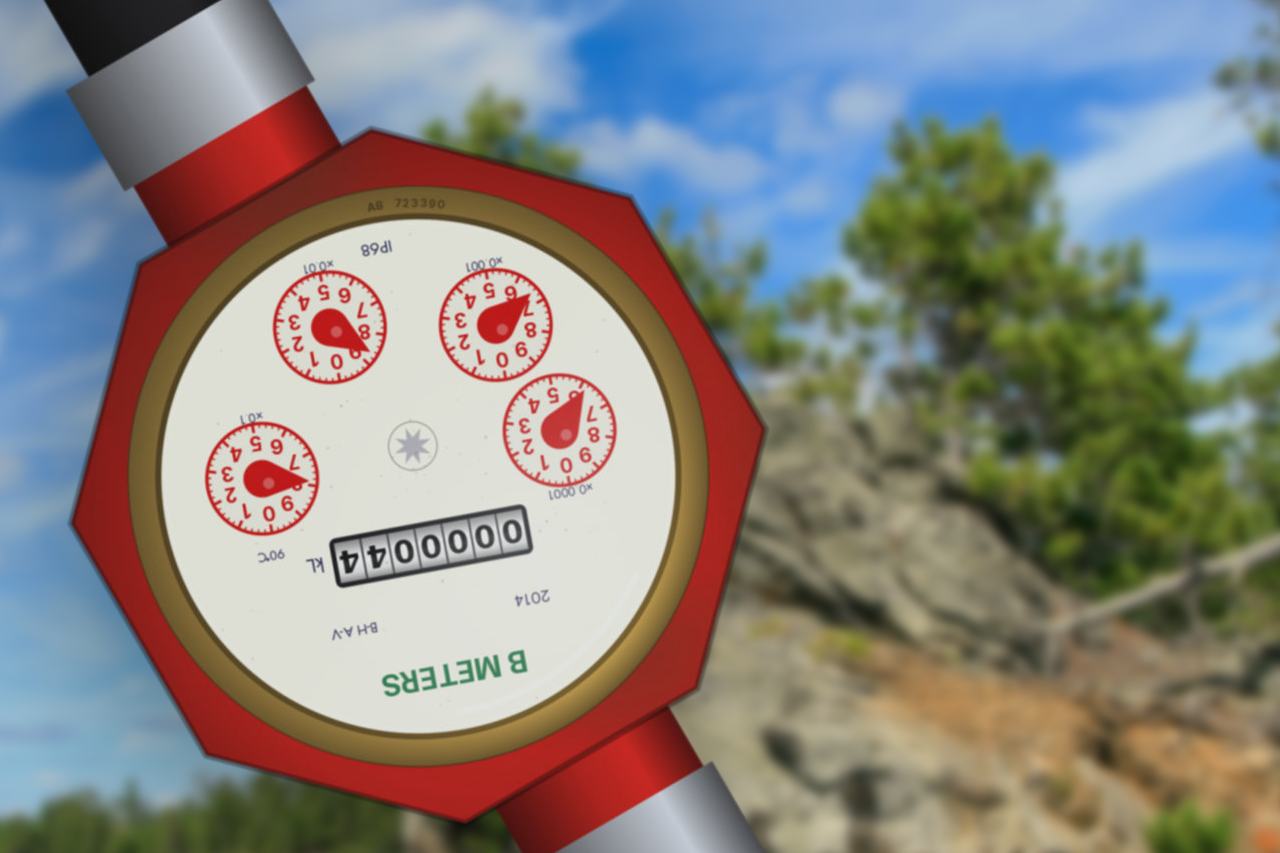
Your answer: 44.7866 kL
